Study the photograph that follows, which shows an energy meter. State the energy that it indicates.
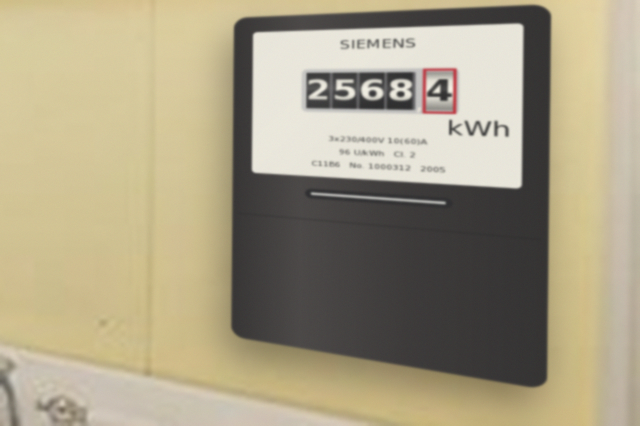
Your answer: 2568.4 kWh
